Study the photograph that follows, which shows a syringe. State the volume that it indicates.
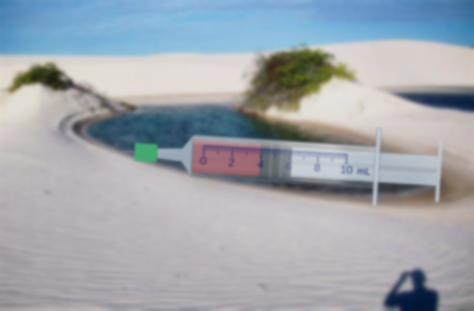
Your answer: 4 mL
